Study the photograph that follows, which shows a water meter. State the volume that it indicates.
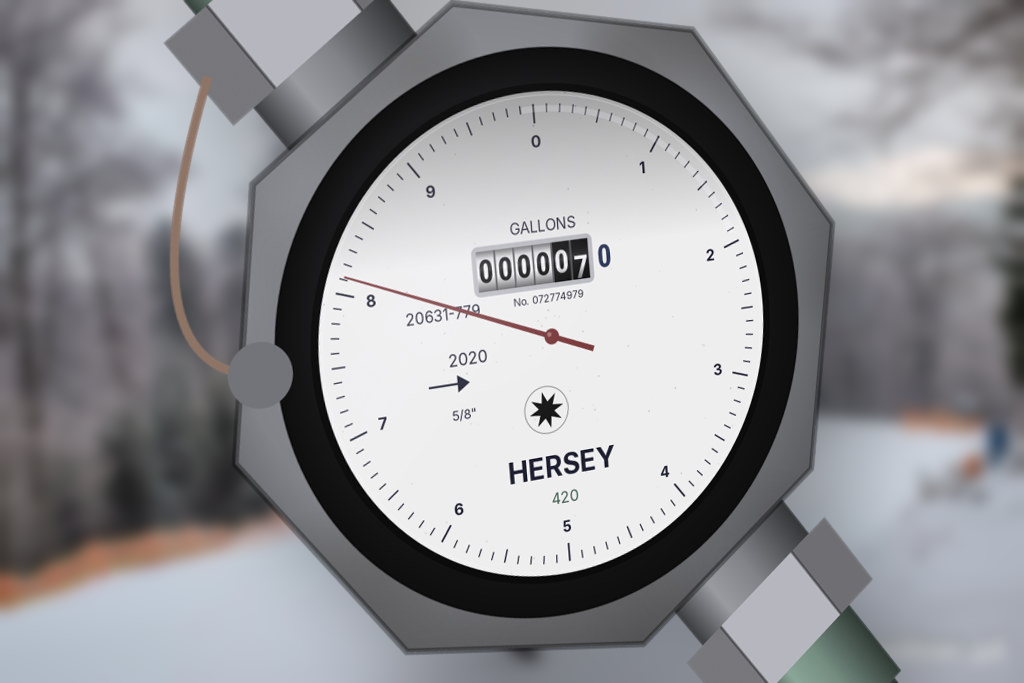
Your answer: 68.1 gal
